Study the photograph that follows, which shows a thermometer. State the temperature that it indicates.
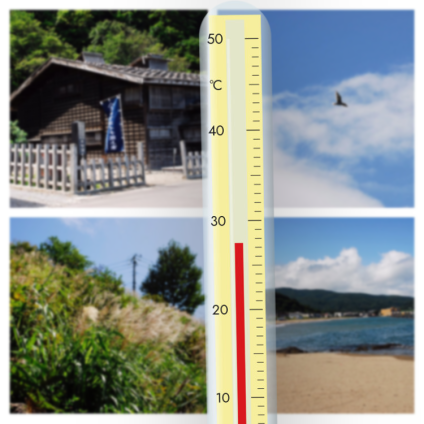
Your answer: 27.5 °C
